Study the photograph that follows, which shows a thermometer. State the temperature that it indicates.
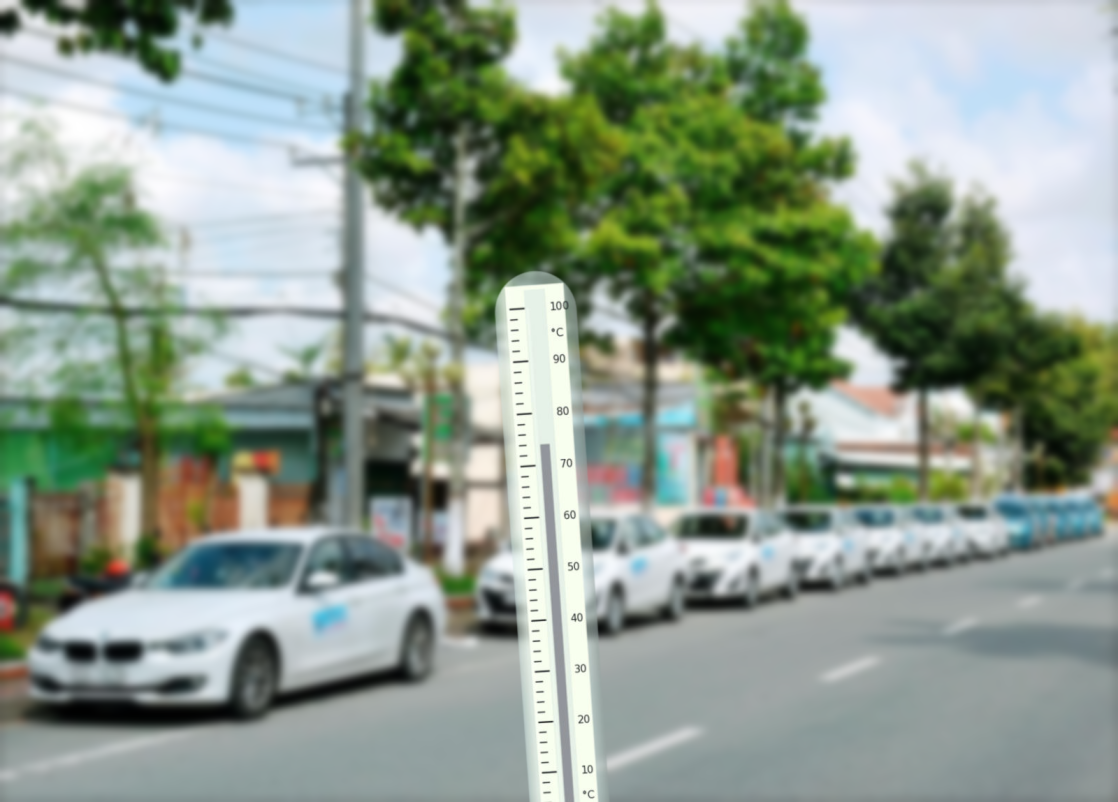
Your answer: 74 °C
